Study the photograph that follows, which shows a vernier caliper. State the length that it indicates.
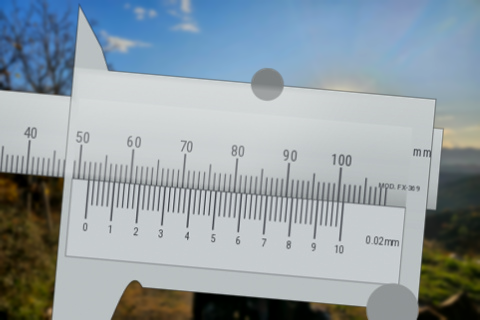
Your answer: 52.0 mm
